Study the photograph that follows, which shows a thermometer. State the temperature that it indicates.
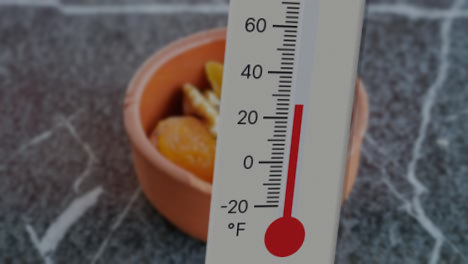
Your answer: 26 °F
